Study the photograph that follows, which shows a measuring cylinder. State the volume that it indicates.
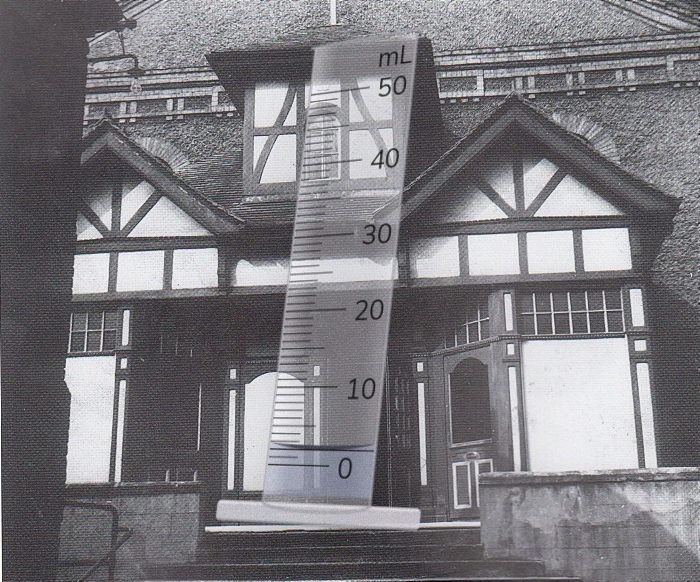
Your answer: 2 mL
